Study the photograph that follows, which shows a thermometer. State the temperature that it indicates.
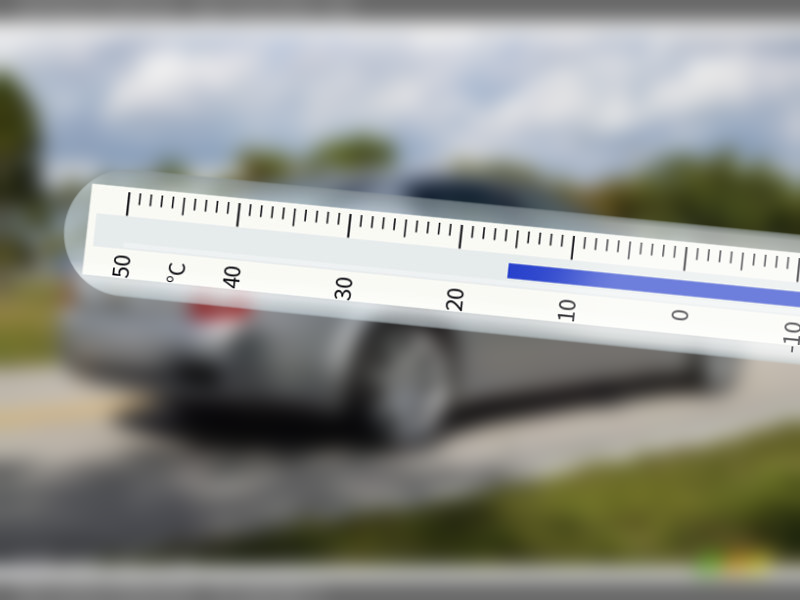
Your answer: 15.5 °C
